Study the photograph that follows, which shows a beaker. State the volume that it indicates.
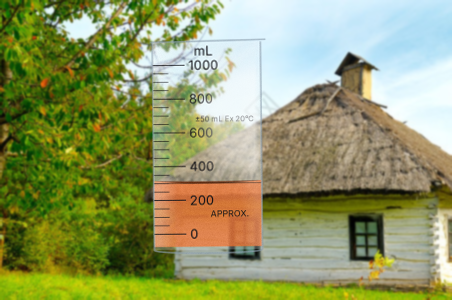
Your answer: 300 mL
